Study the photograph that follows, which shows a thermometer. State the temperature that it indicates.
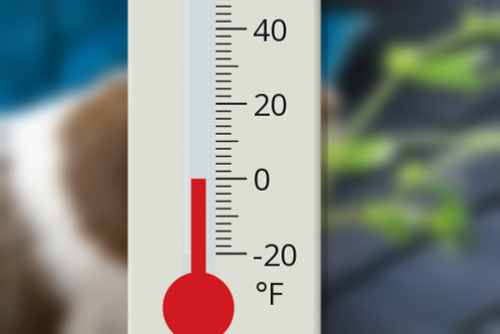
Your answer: 0 °F
